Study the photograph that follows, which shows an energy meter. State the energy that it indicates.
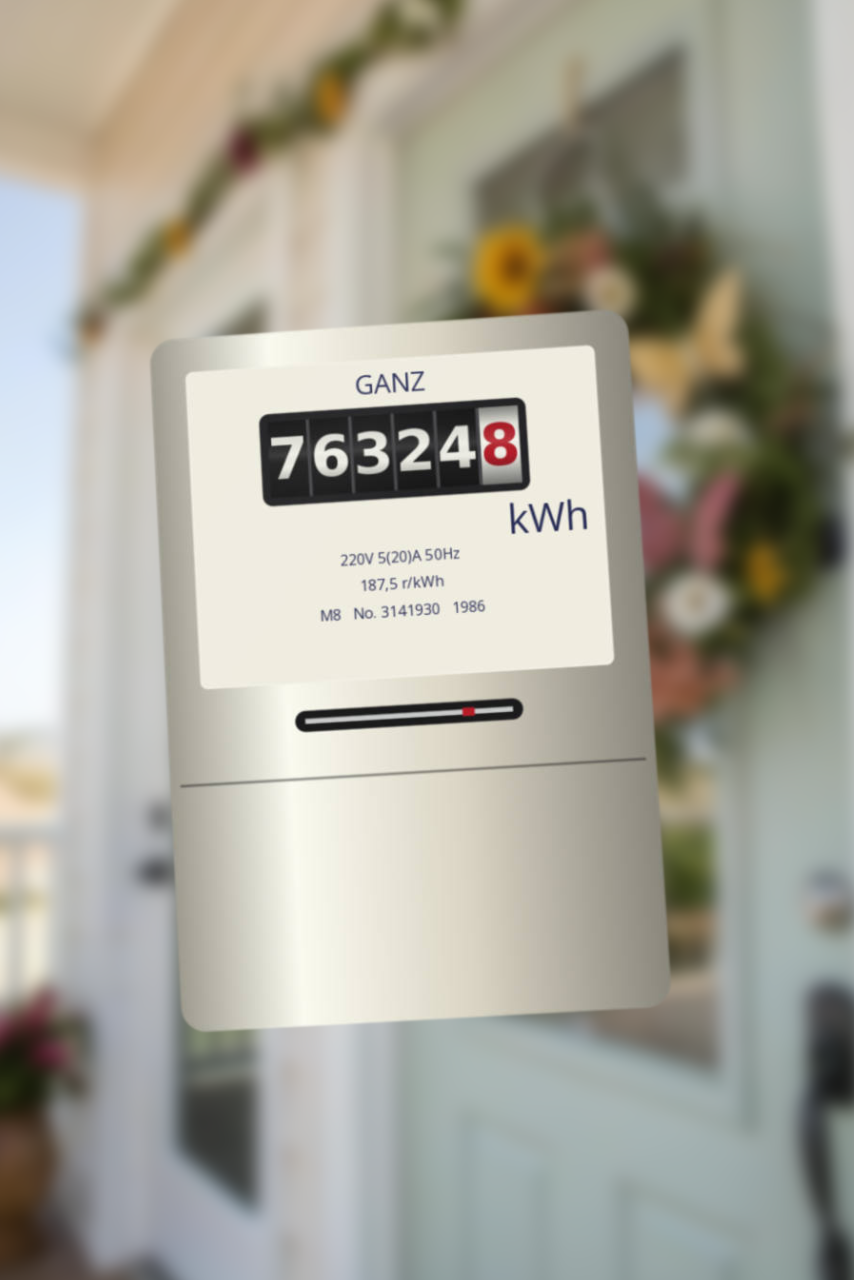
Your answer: 76324.8 kWh
